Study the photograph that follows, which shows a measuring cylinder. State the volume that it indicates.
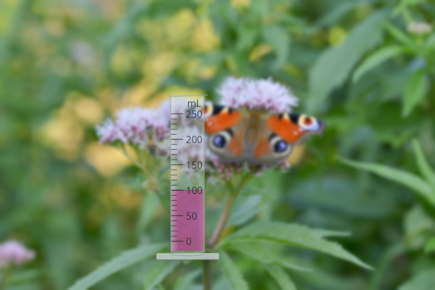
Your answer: 100 mL
